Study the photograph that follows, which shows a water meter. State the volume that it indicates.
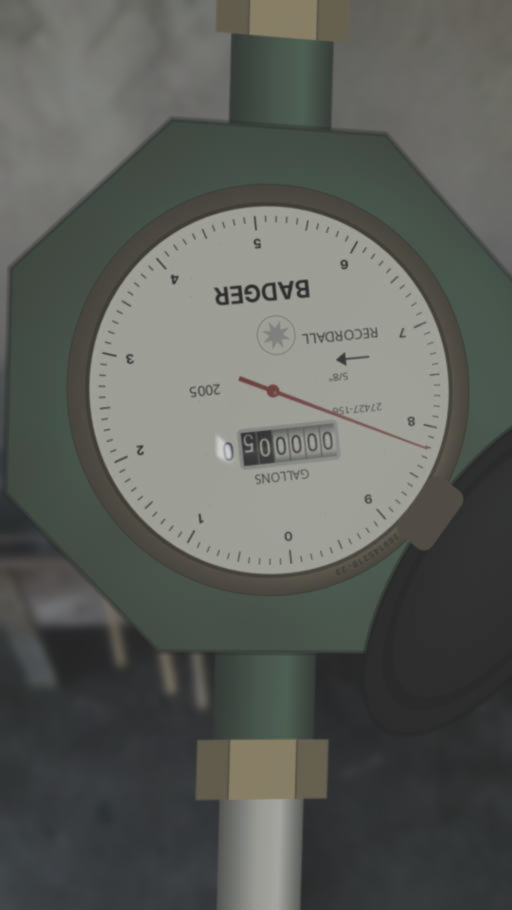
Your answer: 48.2 gal
